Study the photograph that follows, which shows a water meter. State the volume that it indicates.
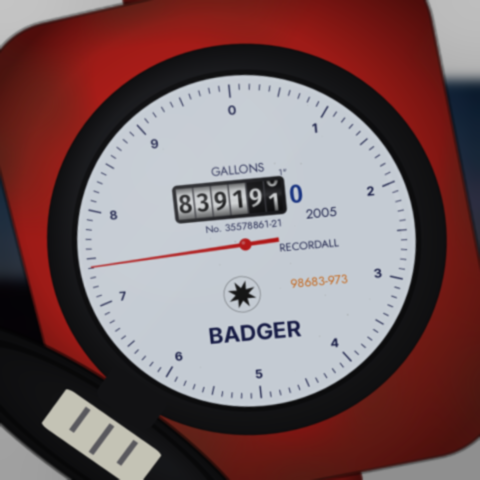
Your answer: 8391907.4 gal
